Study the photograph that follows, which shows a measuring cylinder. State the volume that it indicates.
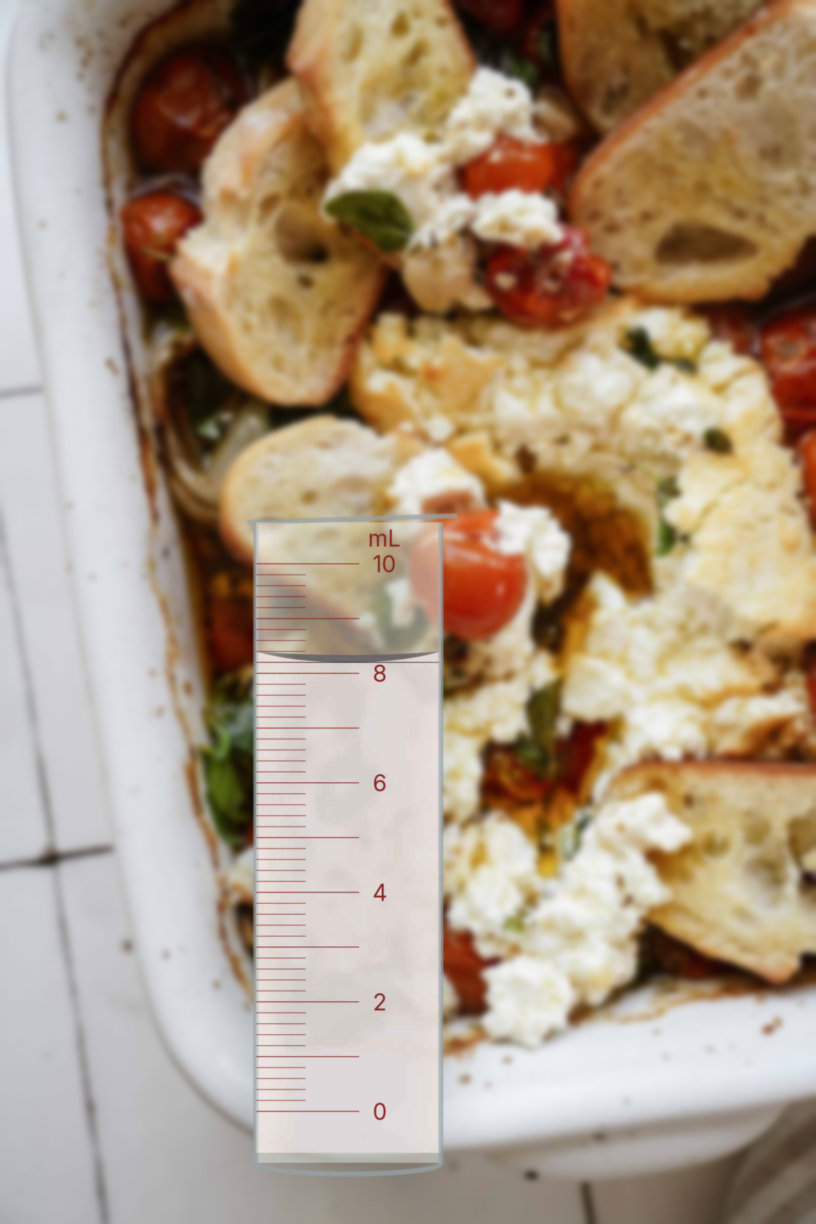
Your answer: 8.2 mL
